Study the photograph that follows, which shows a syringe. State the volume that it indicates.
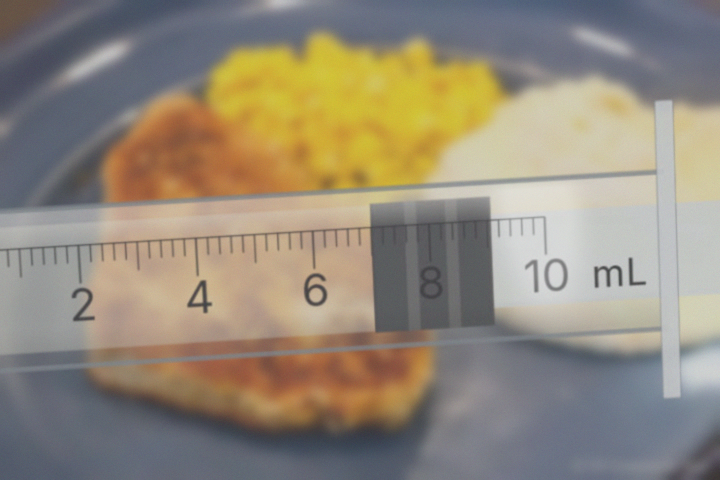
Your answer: 7 mL
